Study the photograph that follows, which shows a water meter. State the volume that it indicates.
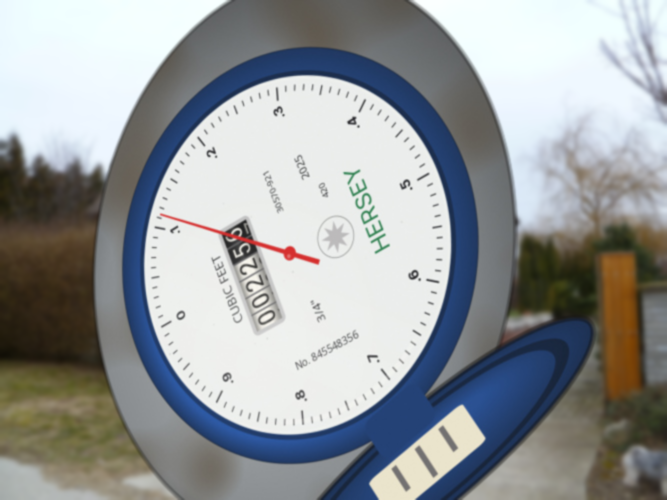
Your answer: 2256.11 ft³
